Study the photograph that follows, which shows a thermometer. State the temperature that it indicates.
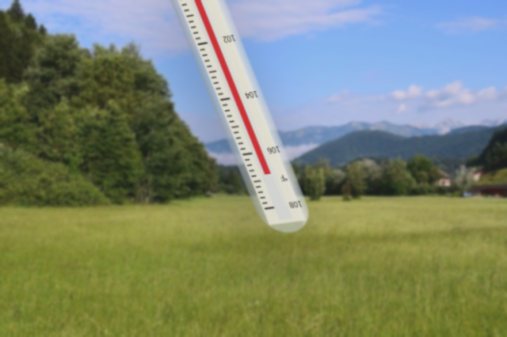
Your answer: 106.8 °F
